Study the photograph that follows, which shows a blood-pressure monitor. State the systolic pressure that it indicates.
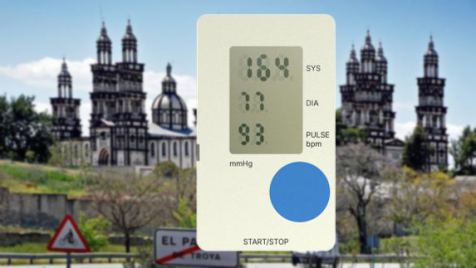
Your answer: 164 mmHg
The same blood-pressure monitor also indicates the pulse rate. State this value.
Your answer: 93 bpm
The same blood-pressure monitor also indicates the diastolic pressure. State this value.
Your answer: 77 mmHg
